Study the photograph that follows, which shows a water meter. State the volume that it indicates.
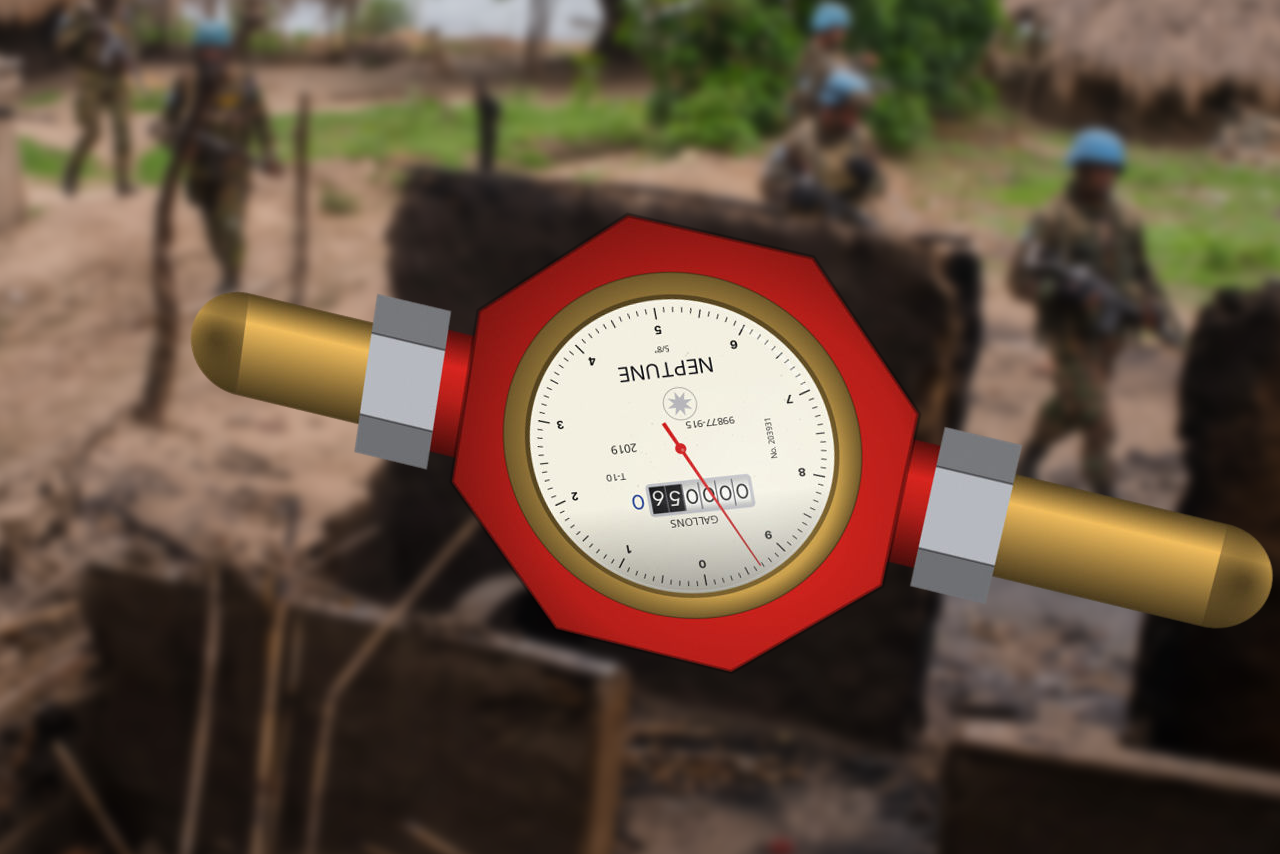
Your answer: 559.3 gal
